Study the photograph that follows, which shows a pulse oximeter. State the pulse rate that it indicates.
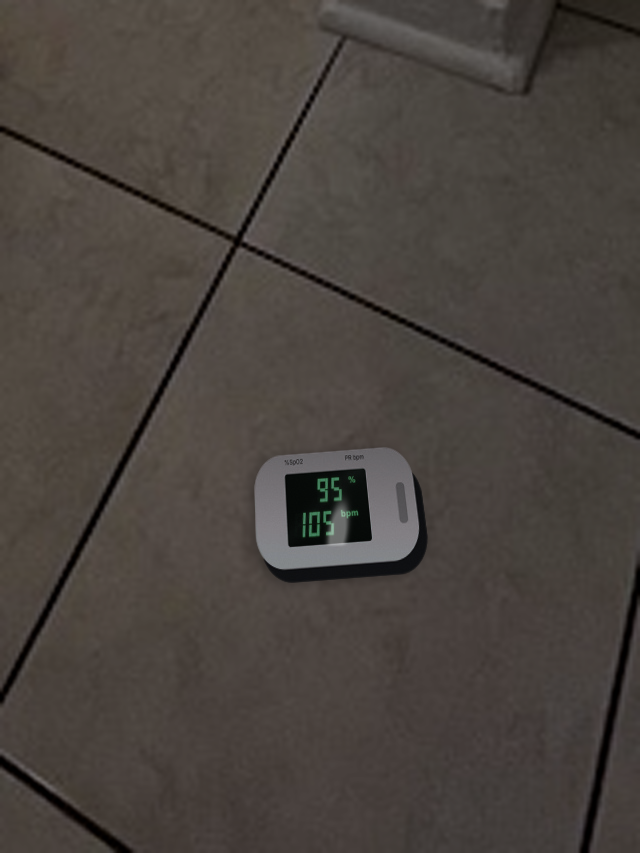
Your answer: 105 bpm
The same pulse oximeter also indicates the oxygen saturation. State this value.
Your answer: 95 %
